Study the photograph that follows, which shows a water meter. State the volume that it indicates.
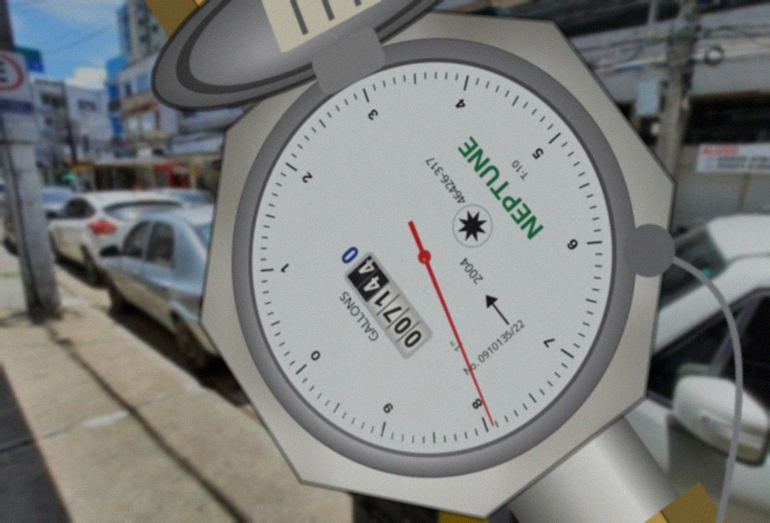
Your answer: 71437.9 gal
